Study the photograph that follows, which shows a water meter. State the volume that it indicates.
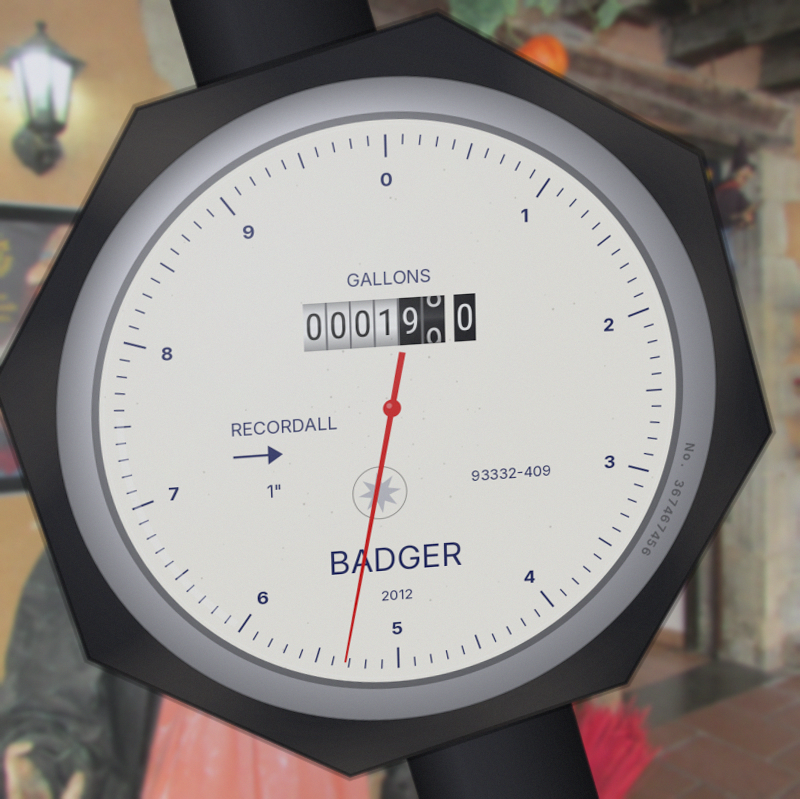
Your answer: 1985.3 gal
